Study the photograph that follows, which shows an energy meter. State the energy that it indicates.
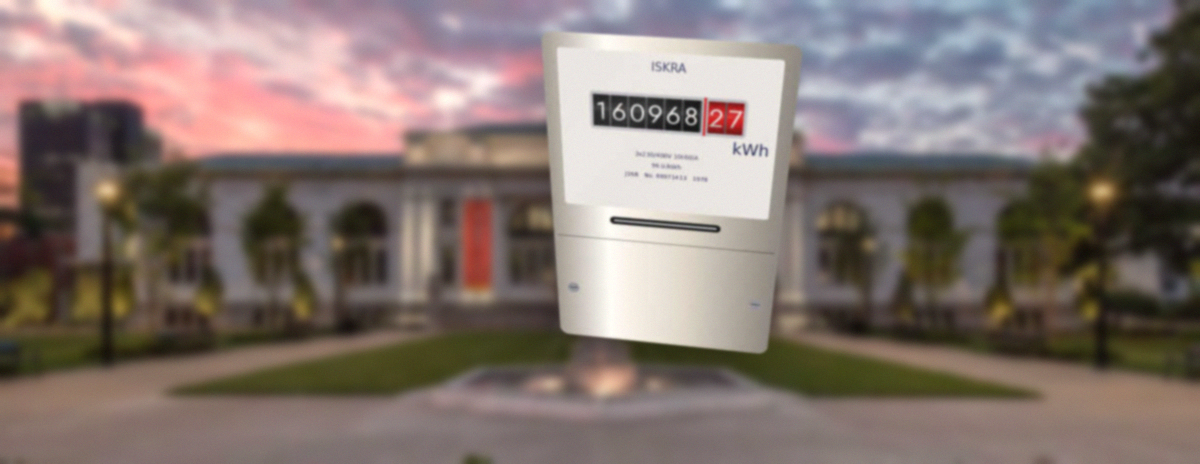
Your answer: 160968.27 kWh
